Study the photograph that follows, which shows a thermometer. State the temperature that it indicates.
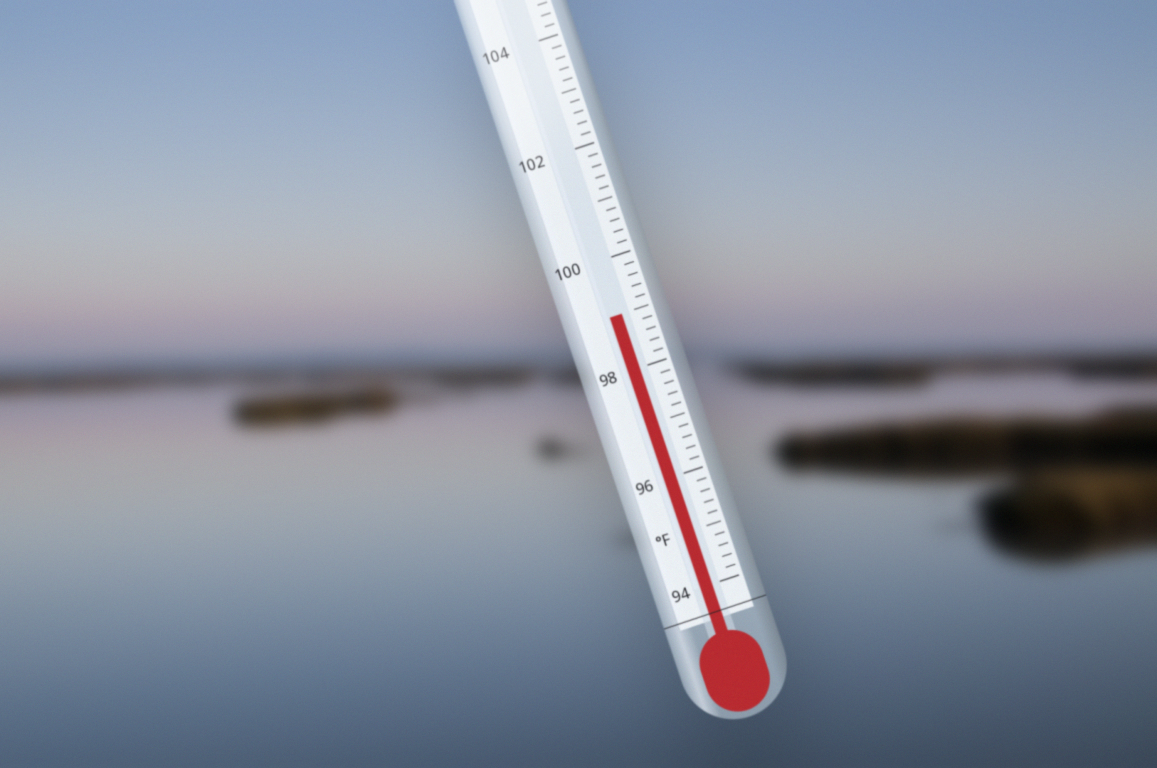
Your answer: 99 °F
